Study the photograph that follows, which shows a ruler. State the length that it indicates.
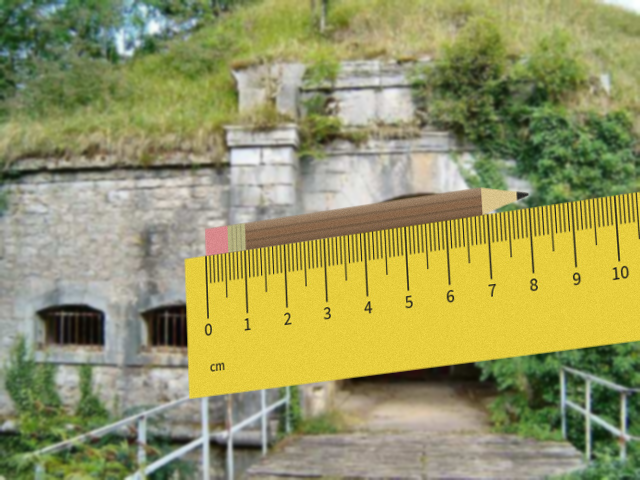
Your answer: 8 cm
